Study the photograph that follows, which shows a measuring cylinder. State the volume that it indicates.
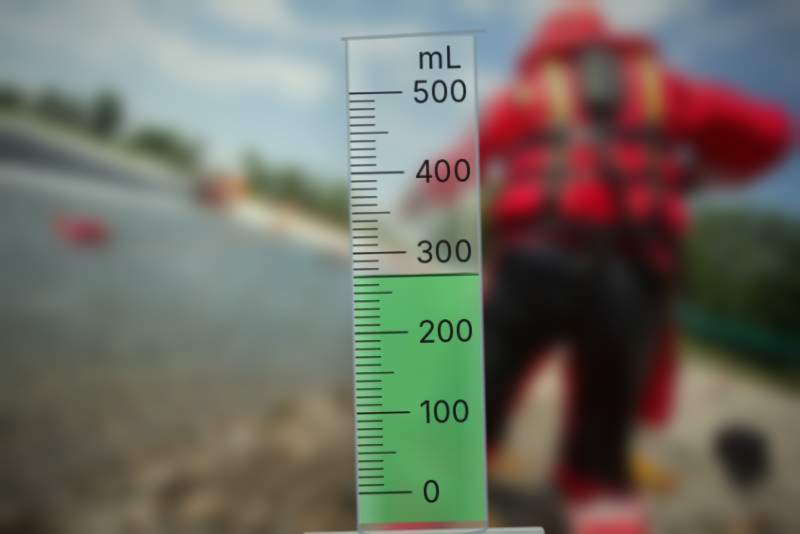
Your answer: 270 mL
